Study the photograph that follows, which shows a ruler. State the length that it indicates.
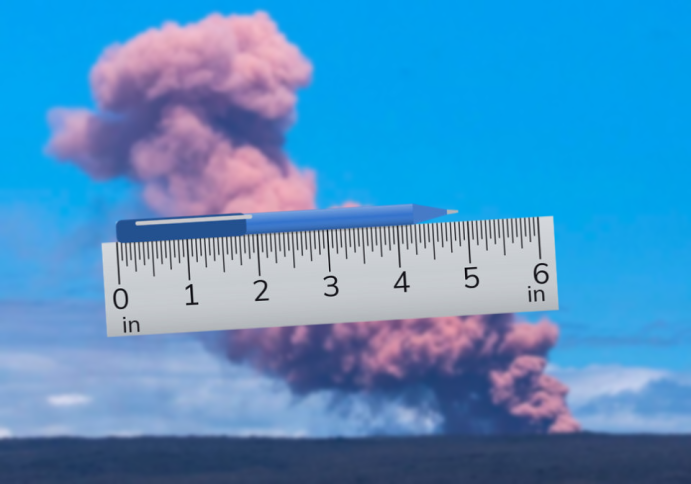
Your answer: 4.875 in
